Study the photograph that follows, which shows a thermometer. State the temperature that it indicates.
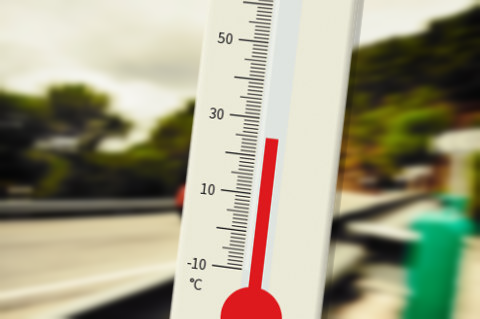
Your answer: 25 °C
